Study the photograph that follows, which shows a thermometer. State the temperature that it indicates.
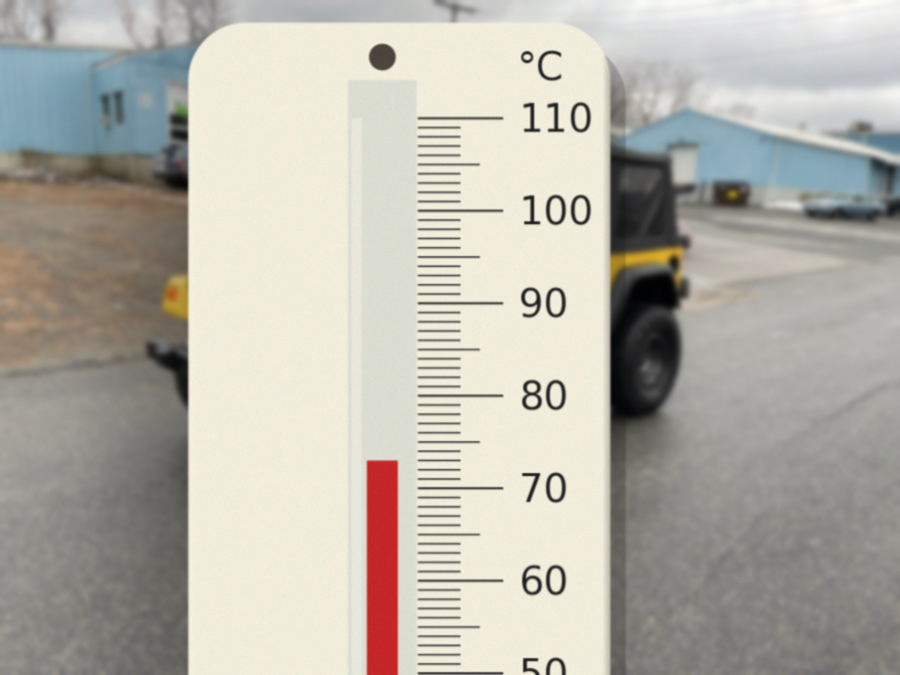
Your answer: 73 °C
